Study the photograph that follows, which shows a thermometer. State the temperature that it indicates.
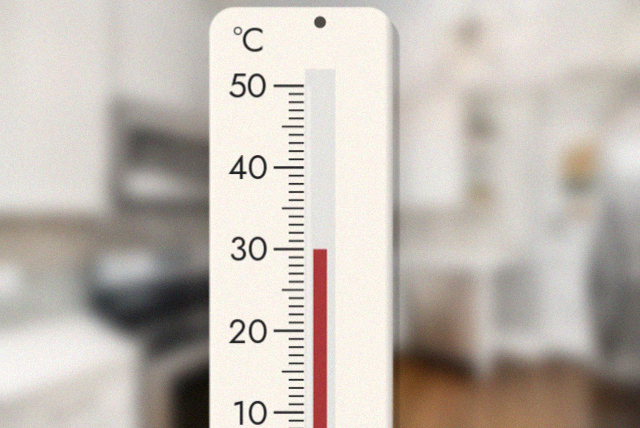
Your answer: 30 °C
